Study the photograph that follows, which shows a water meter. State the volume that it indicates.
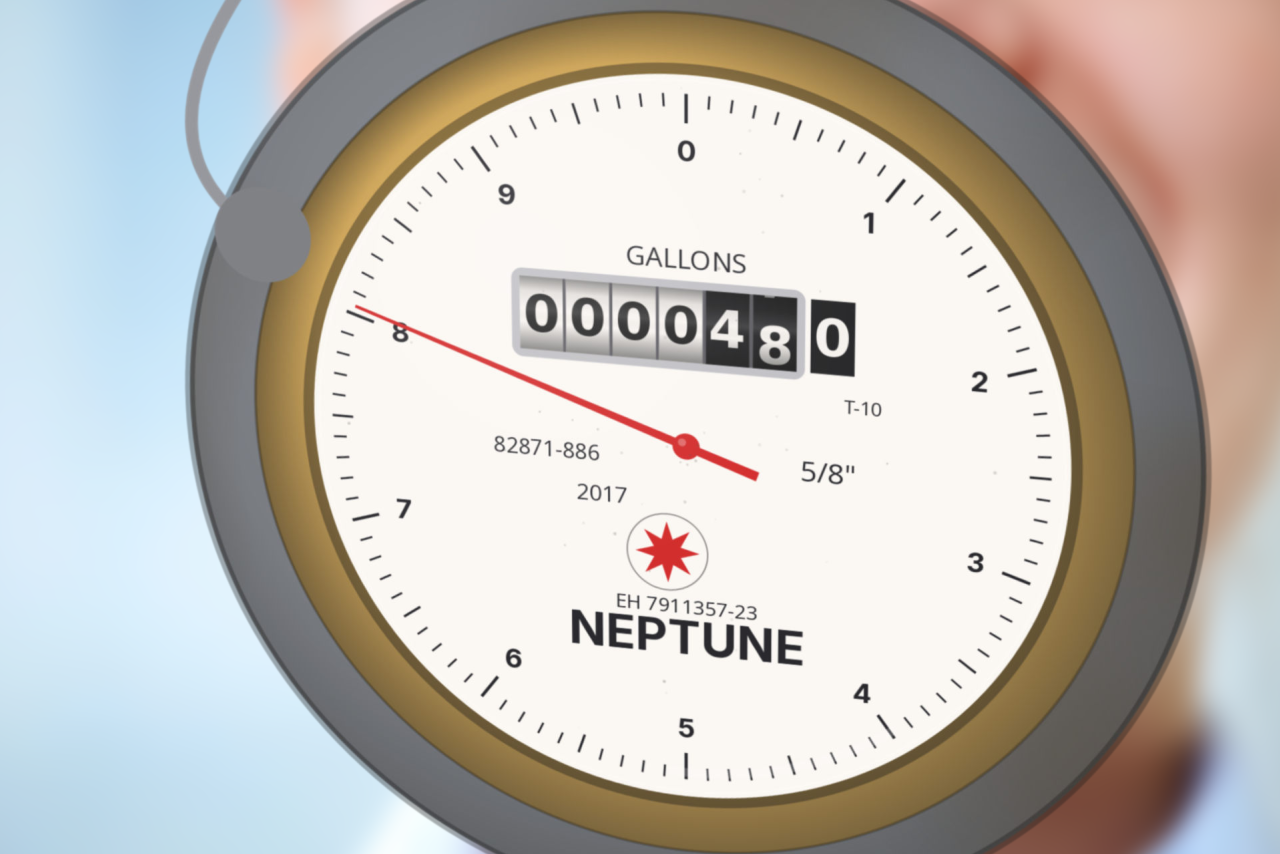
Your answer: 478.0 gal
